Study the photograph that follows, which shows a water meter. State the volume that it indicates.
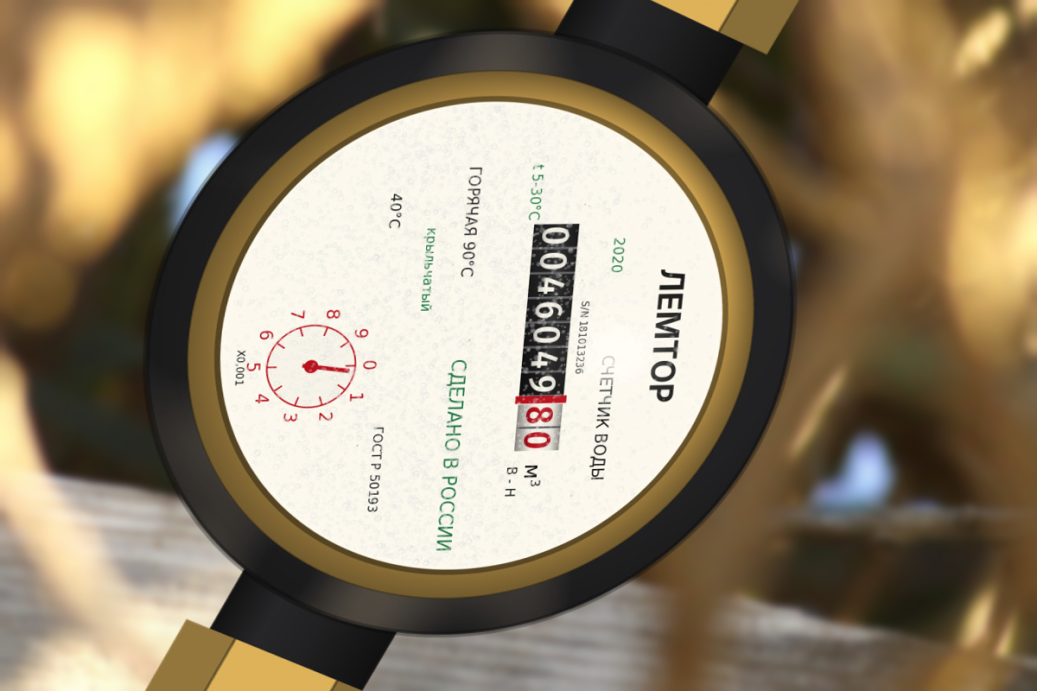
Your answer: 46049.800 m³
